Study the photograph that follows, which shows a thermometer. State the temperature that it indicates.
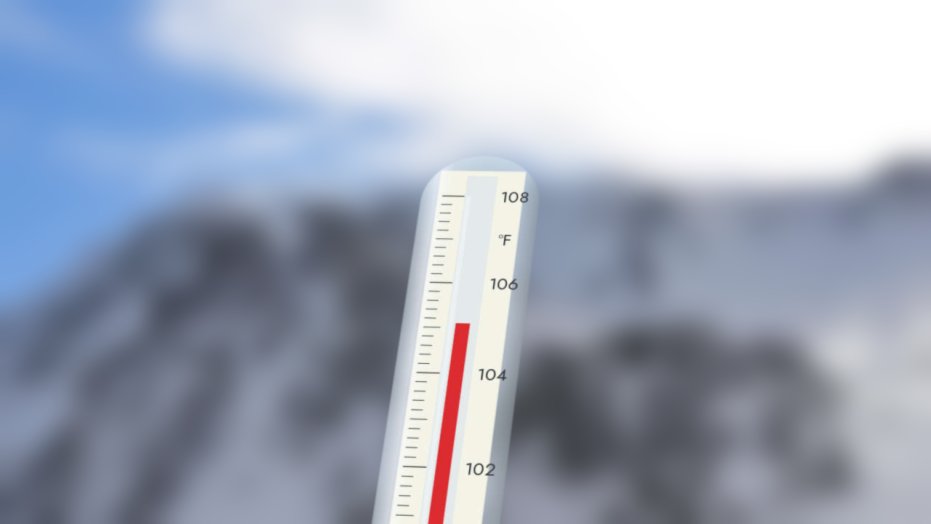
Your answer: 105.1 °F
